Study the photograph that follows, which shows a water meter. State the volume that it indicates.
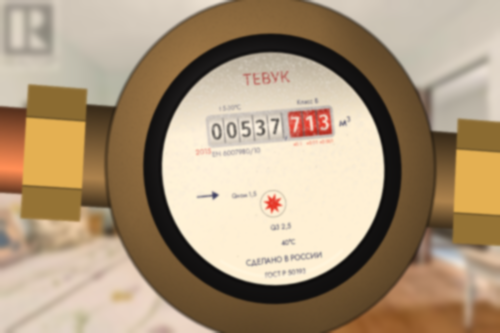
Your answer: 537.713 m³
